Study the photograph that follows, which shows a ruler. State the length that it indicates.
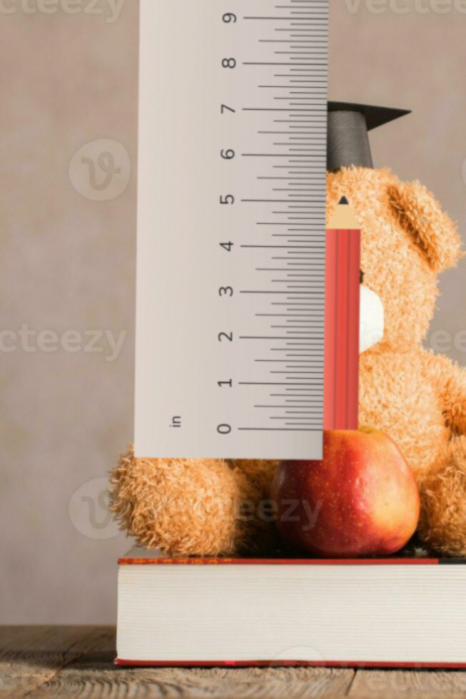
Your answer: 5.125 in
